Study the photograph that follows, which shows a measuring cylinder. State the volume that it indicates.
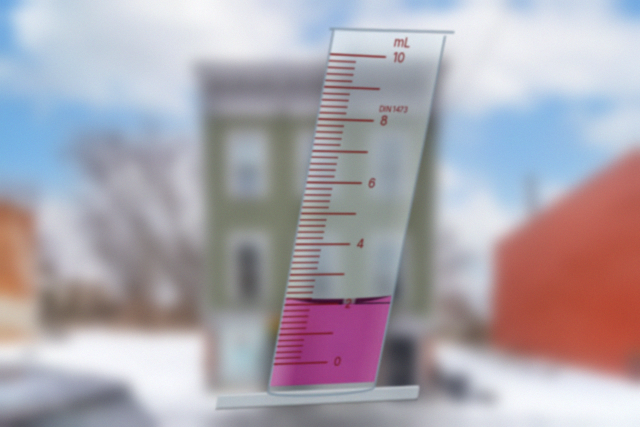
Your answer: 2 mL
